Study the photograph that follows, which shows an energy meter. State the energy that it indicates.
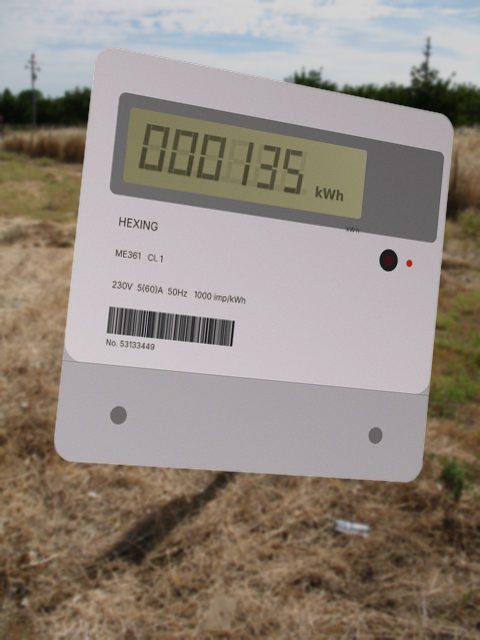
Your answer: 135 kWh
